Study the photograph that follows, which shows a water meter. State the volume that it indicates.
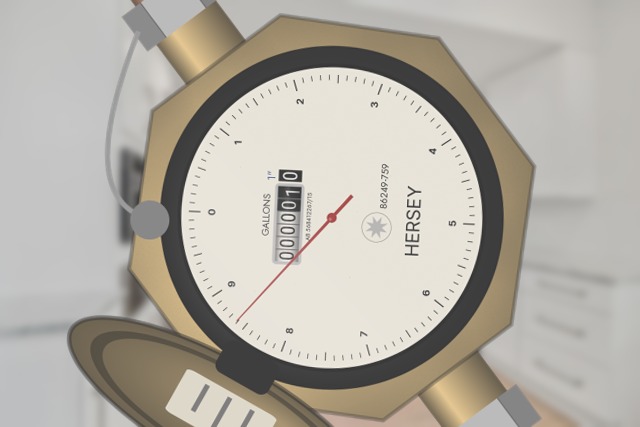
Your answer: 8.6 gal
